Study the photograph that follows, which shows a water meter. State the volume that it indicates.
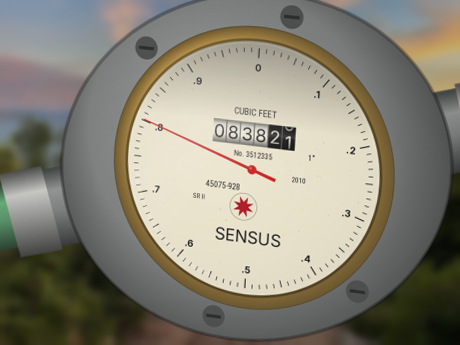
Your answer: 83820.80 ft³
